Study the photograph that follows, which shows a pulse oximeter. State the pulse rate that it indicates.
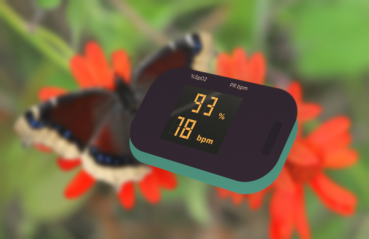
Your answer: 78 bpm
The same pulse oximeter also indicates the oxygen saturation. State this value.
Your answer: 93 %
